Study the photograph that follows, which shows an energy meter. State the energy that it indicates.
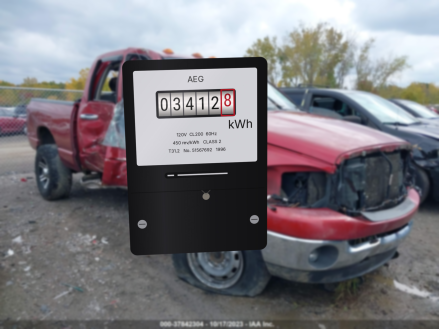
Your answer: 3412.8 kWh
